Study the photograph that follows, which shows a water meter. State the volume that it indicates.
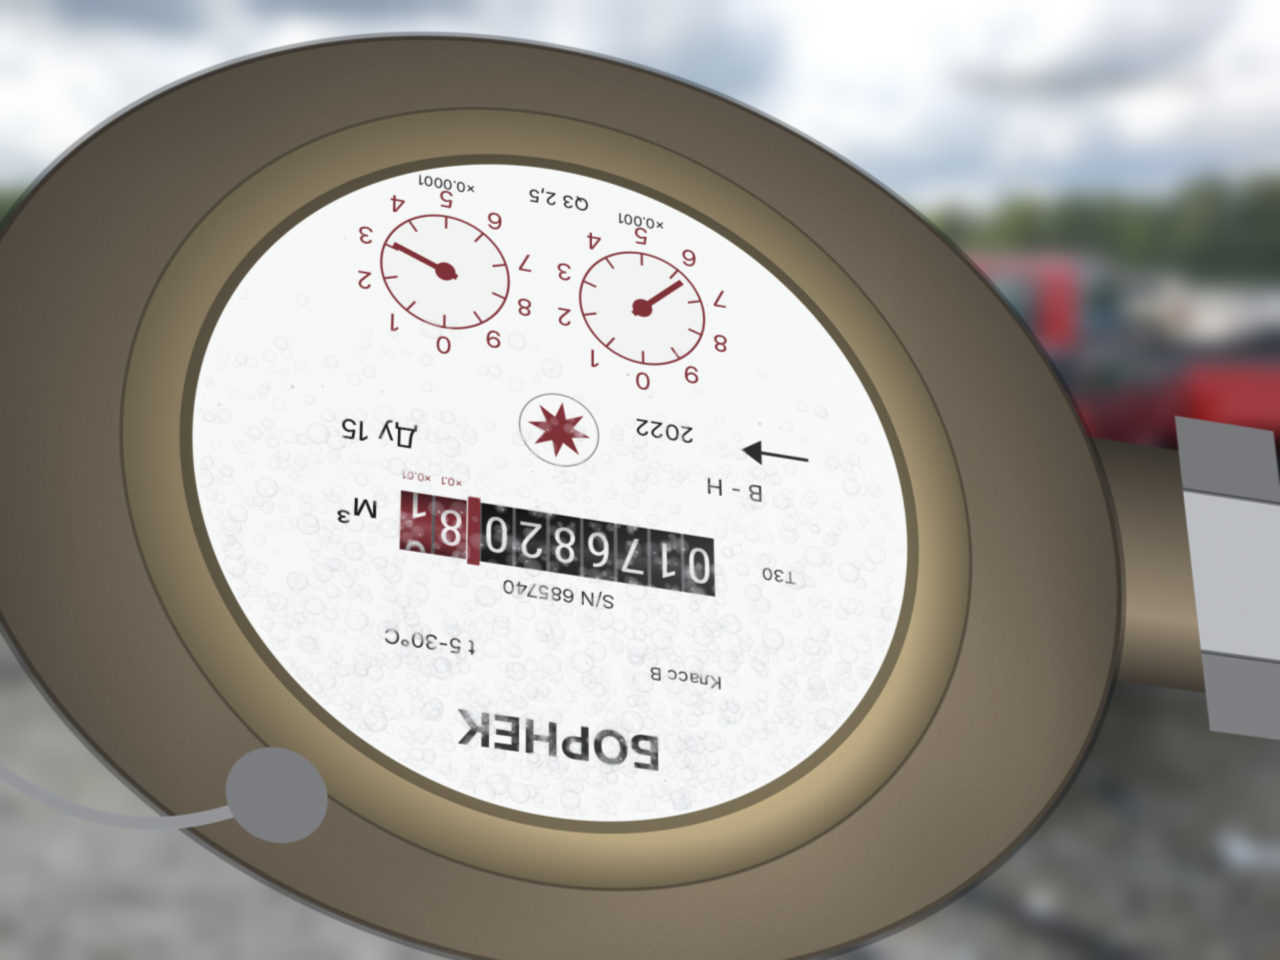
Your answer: 176820.8063 m³
